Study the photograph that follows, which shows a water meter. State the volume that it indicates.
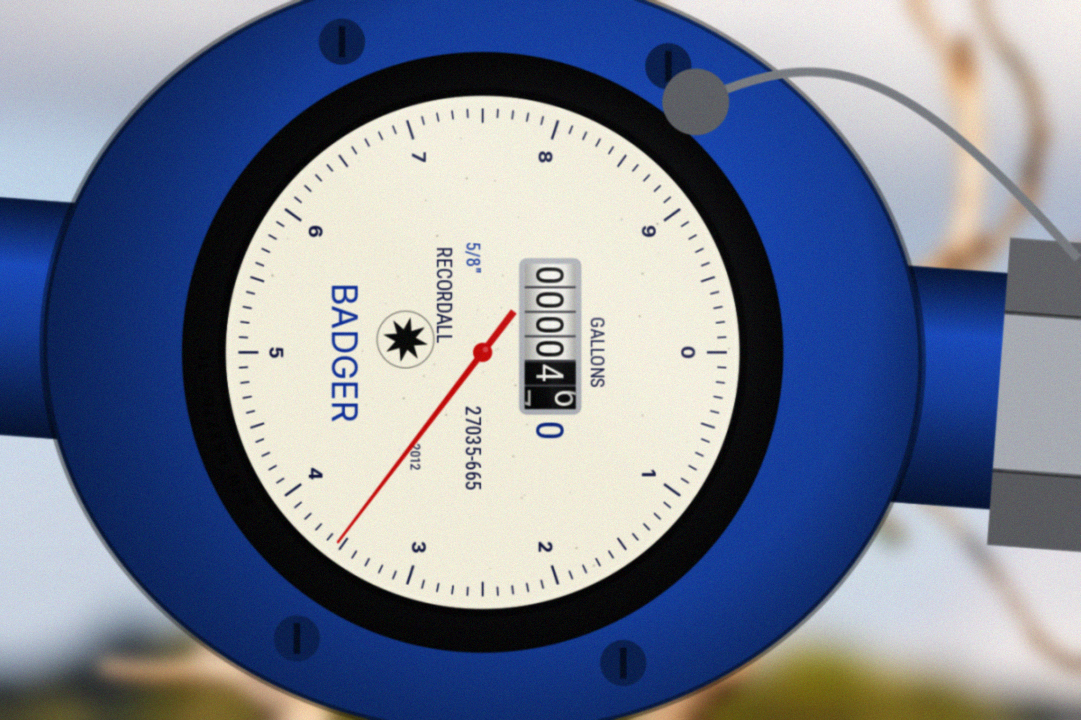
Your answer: 463.5 gal
